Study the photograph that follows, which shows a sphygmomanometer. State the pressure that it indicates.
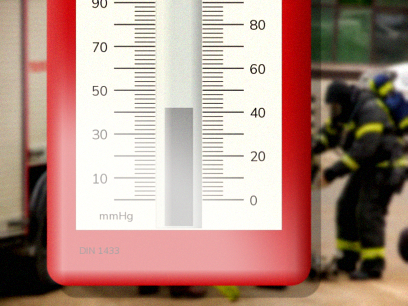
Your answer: 42 mmHg
